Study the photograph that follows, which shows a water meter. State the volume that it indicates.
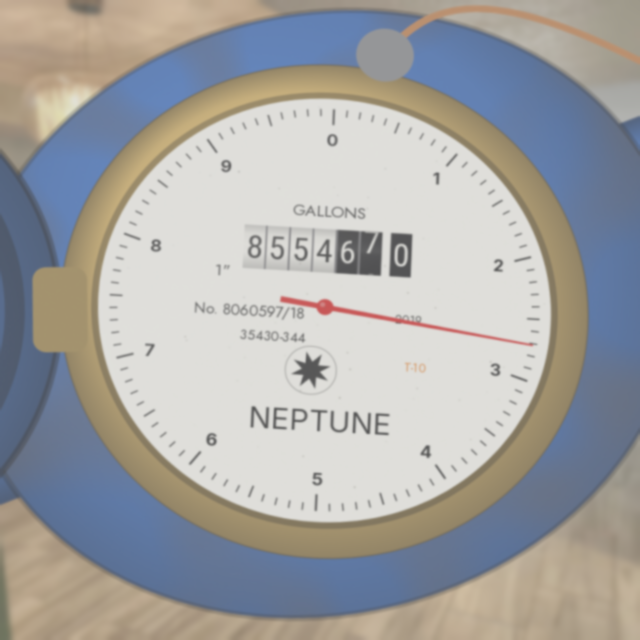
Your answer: 8554672.7 gal
